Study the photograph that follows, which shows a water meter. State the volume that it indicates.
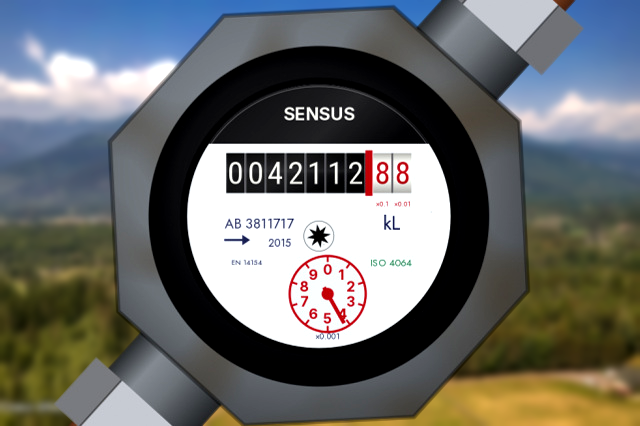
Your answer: 42112.884 kL
